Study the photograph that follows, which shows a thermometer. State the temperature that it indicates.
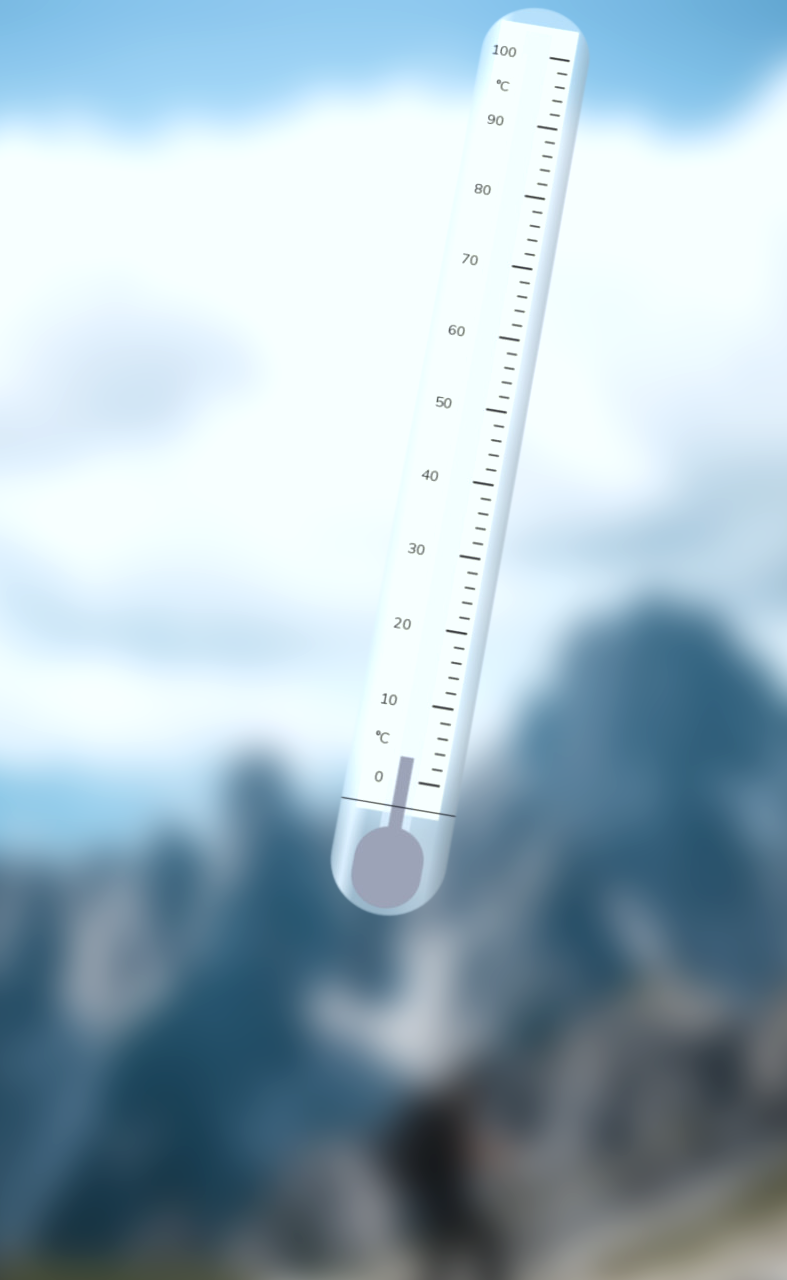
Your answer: 3 °C
